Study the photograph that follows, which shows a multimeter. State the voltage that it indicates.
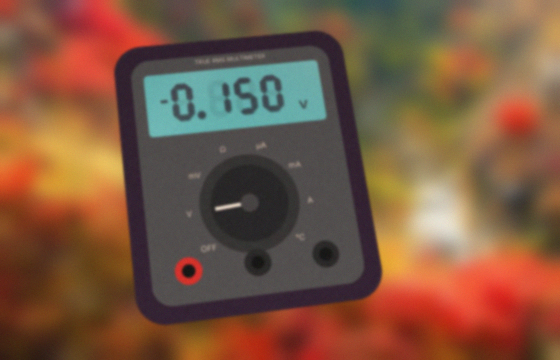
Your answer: -0.150 V
